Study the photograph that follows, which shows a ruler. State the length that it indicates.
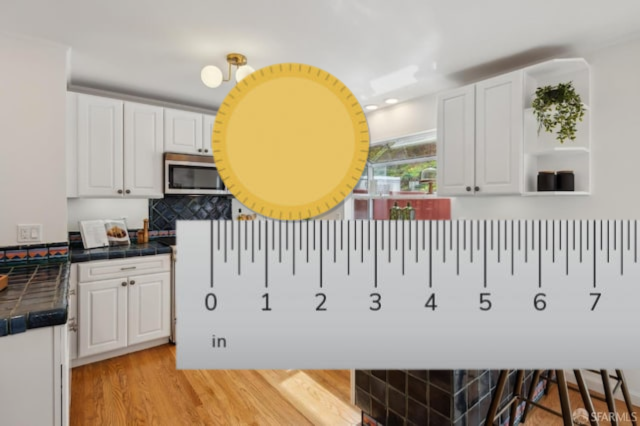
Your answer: 2.875 in
